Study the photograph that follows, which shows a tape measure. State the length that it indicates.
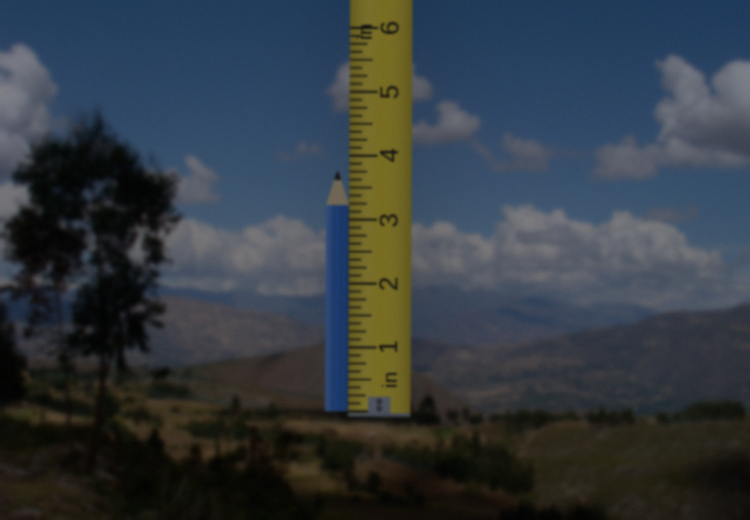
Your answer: 3.75 in
